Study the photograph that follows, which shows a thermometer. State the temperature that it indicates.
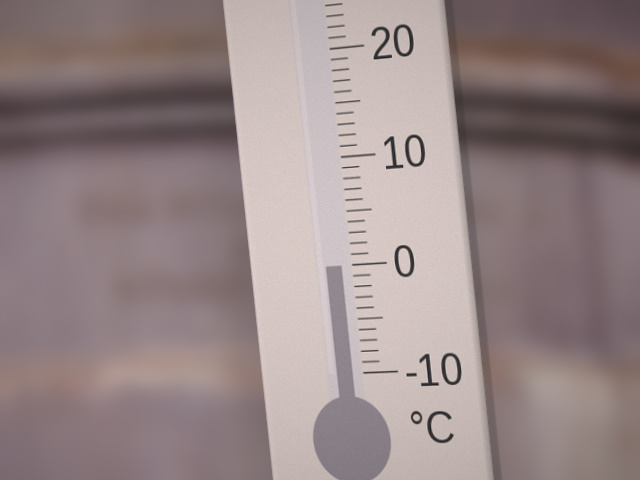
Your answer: 0 °C
